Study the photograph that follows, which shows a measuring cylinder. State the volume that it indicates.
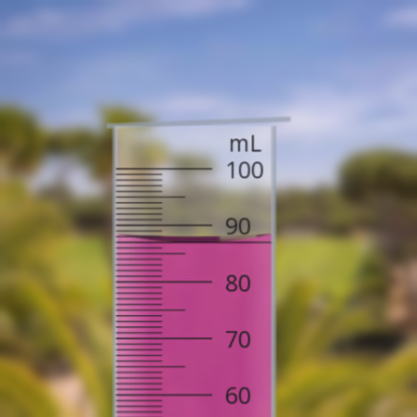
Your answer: 87 mL
